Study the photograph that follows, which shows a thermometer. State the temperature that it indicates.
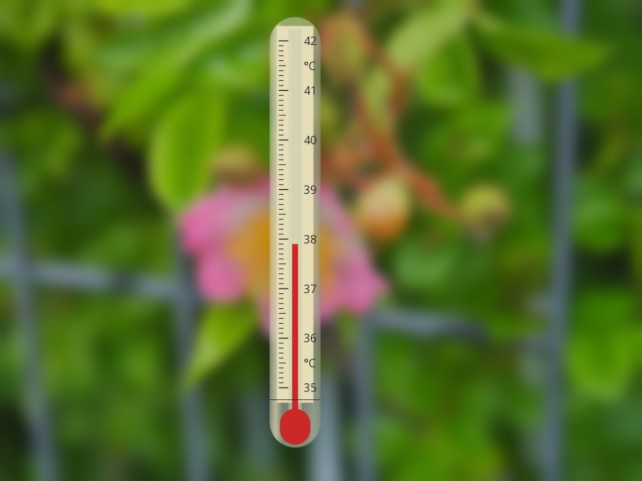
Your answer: 37.9 °C
